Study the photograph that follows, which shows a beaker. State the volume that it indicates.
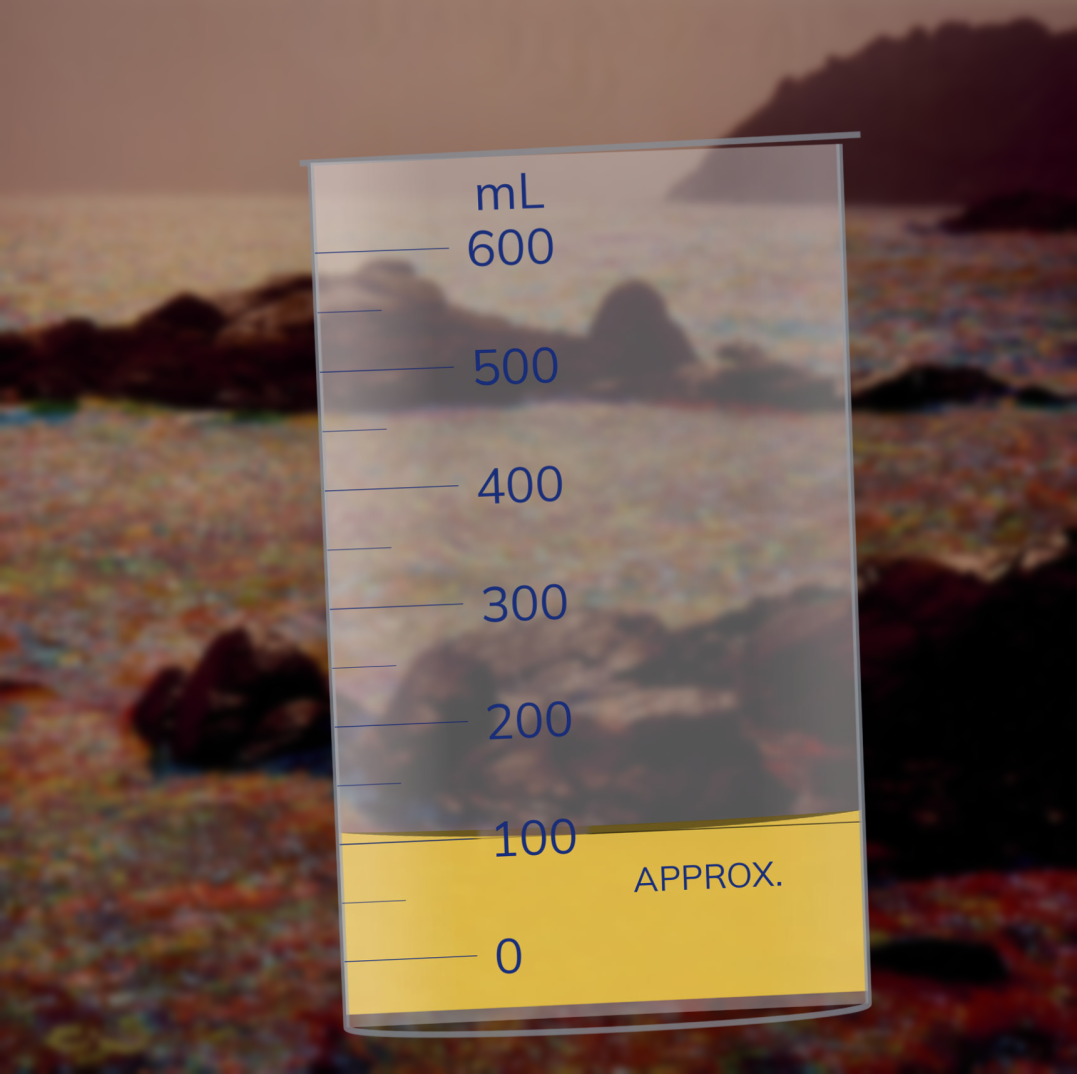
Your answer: 100 mL
